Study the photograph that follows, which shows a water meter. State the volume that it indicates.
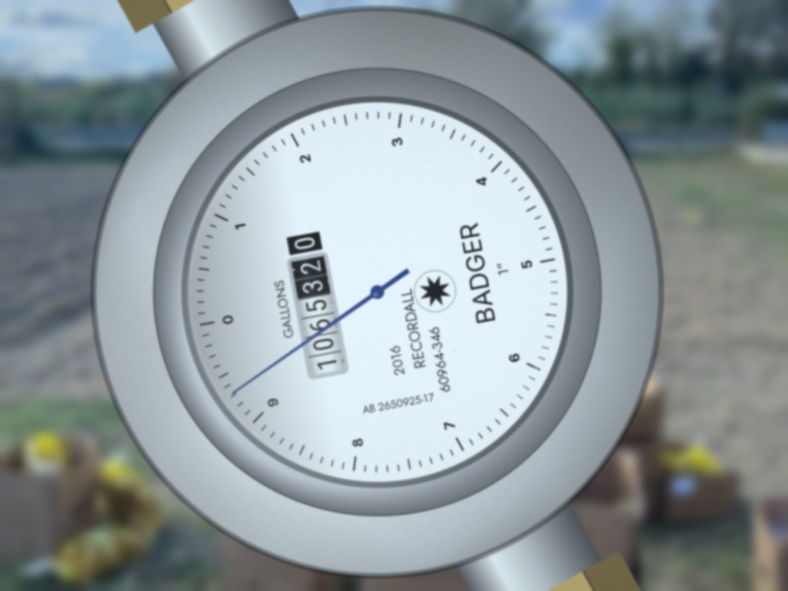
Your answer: 1065319.3 gal
